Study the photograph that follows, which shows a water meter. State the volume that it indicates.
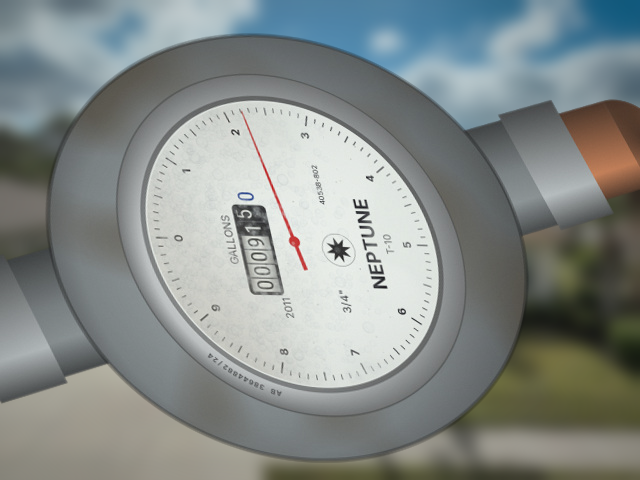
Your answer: 9152.2 gal
